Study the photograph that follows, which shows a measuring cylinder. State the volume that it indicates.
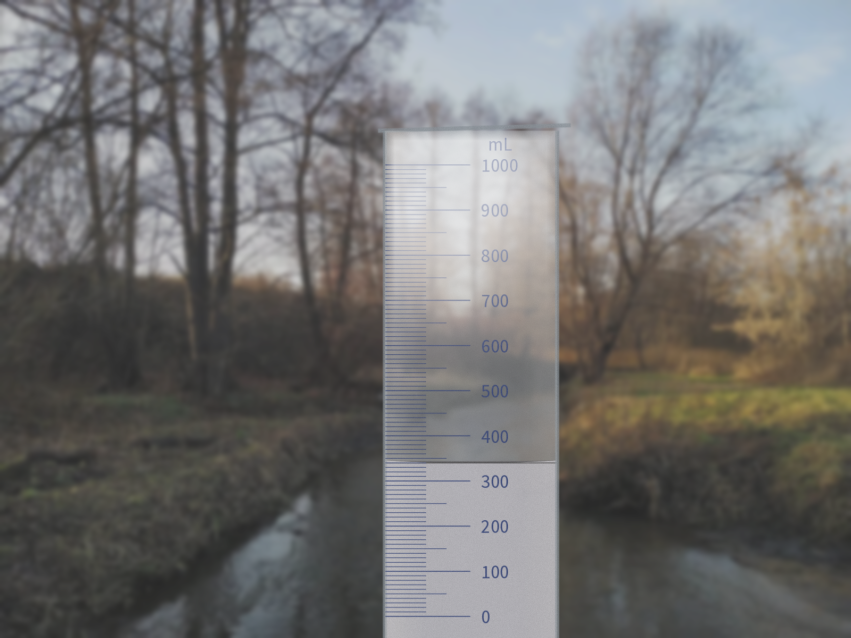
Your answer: 340 mL
